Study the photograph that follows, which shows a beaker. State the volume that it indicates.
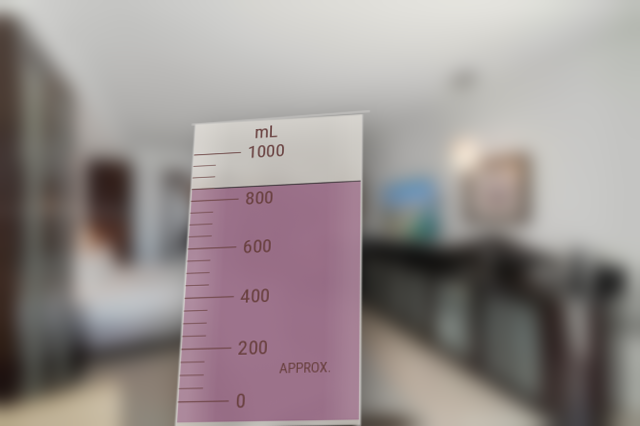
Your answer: 850 mL
